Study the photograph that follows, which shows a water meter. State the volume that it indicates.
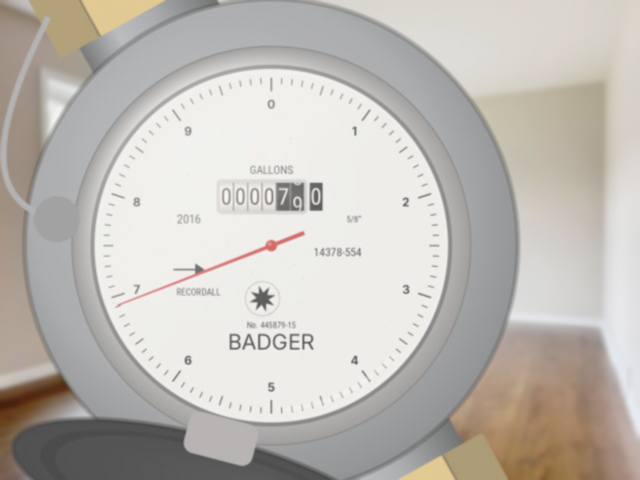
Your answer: 786.9 gal
